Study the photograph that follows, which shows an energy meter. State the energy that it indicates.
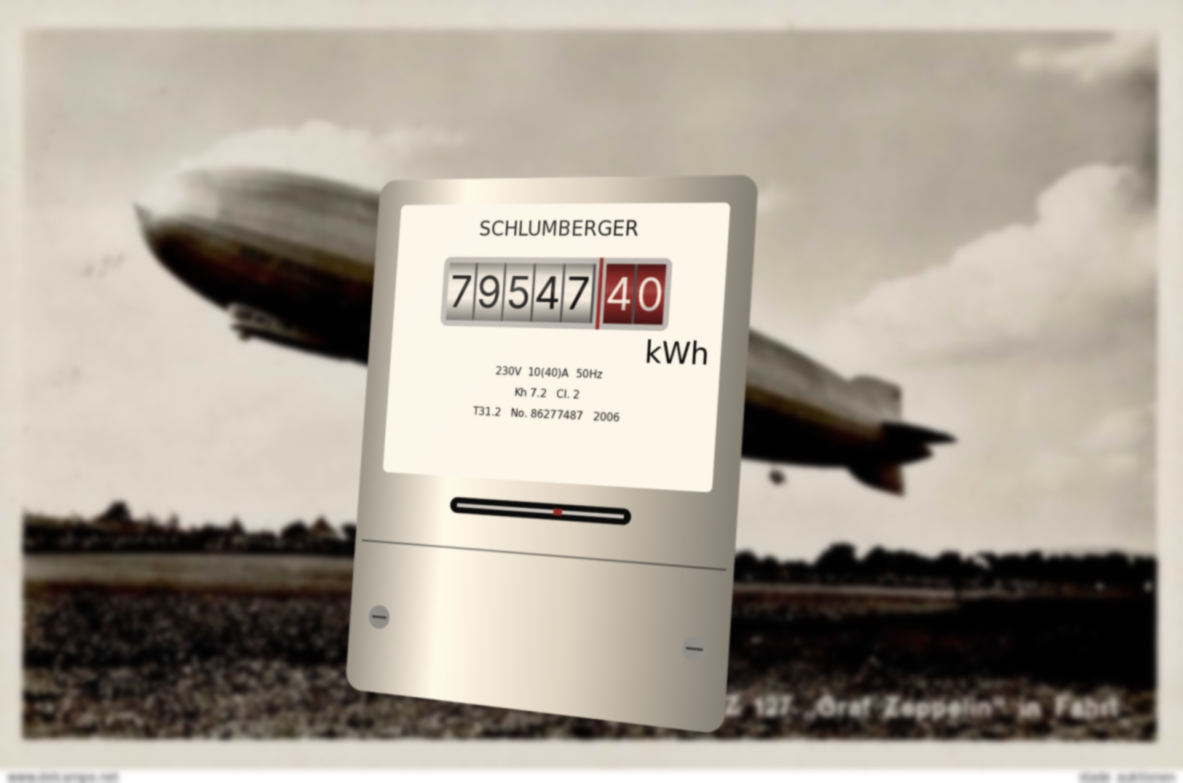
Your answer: 79547.40 kWh
